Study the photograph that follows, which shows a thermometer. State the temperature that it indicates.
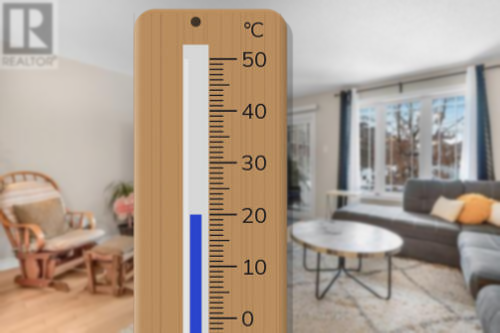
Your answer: 20 °C
